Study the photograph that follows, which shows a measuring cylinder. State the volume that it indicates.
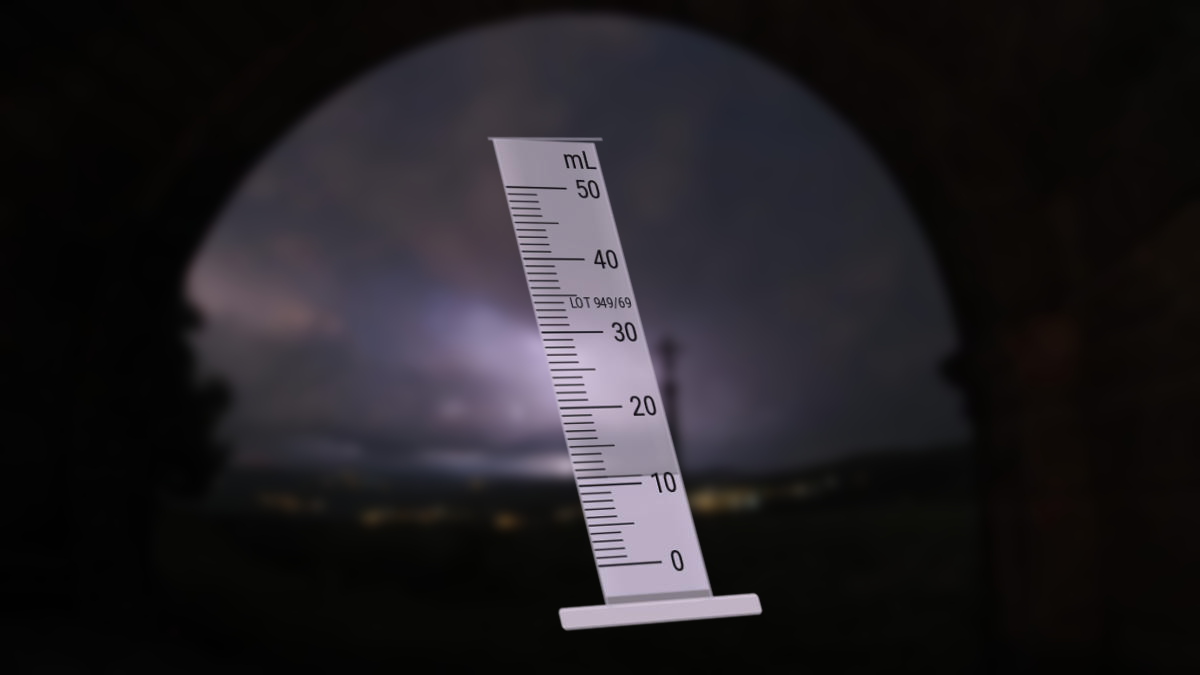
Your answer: 11 mL
